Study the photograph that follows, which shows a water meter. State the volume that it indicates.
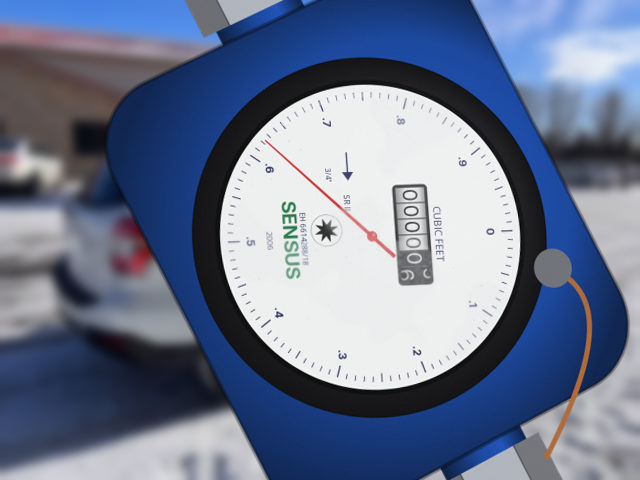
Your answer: 5.62 ft³
